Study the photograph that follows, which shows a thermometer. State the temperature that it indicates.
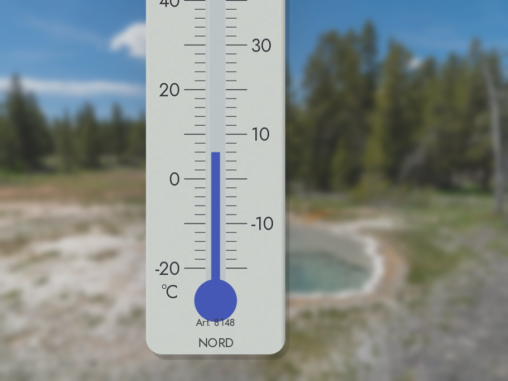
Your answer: 6 °C
